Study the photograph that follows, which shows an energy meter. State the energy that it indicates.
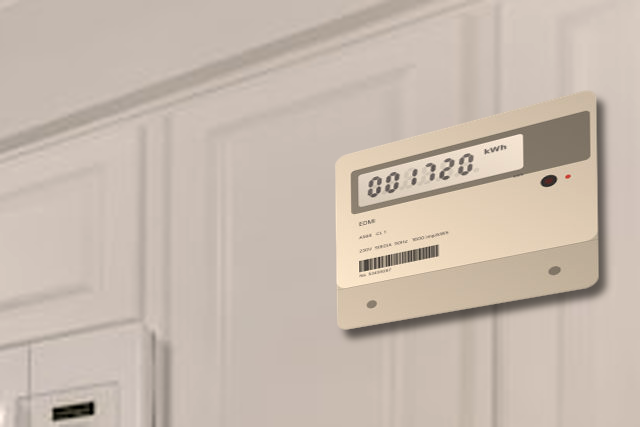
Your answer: 1720 kWh
